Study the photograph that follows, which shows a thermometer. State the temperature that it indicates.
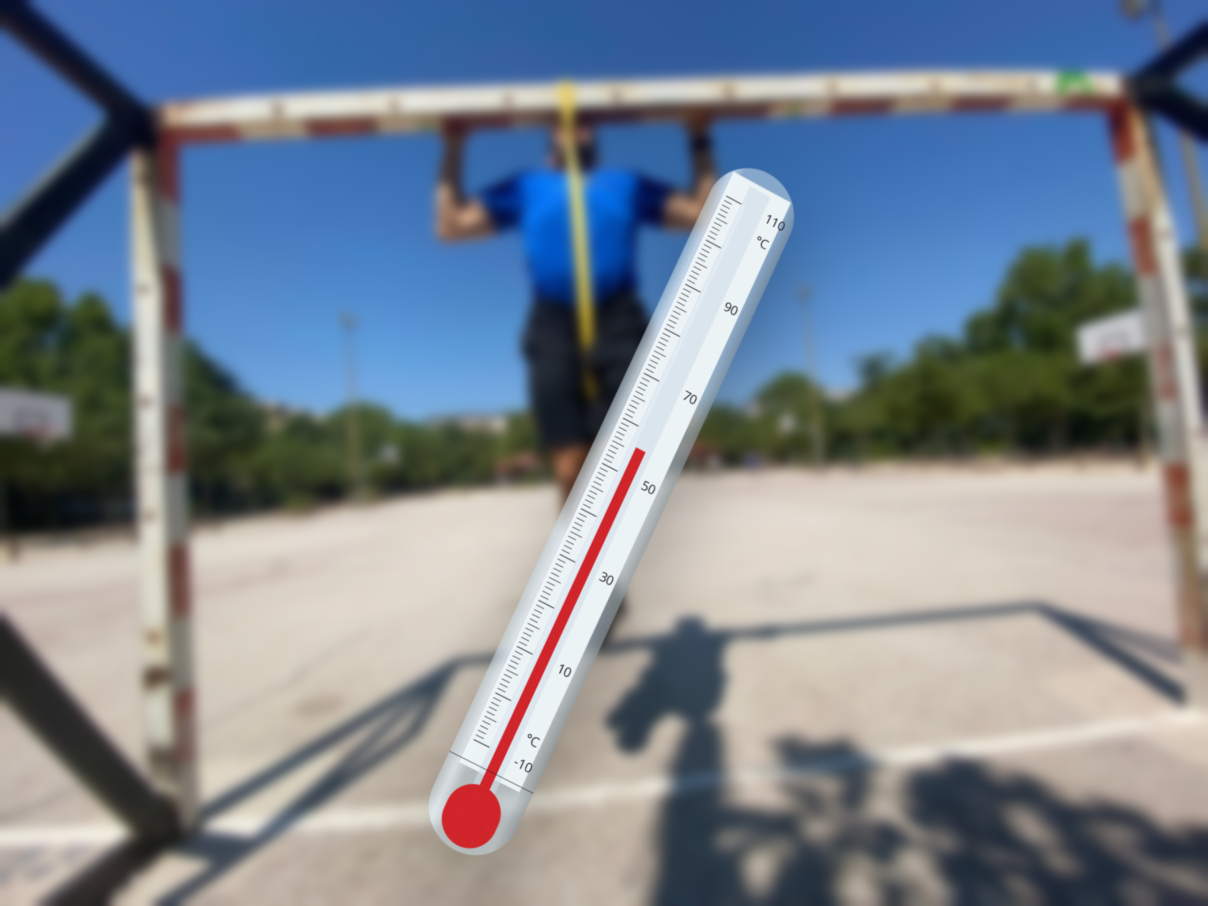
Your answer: 56 °C
